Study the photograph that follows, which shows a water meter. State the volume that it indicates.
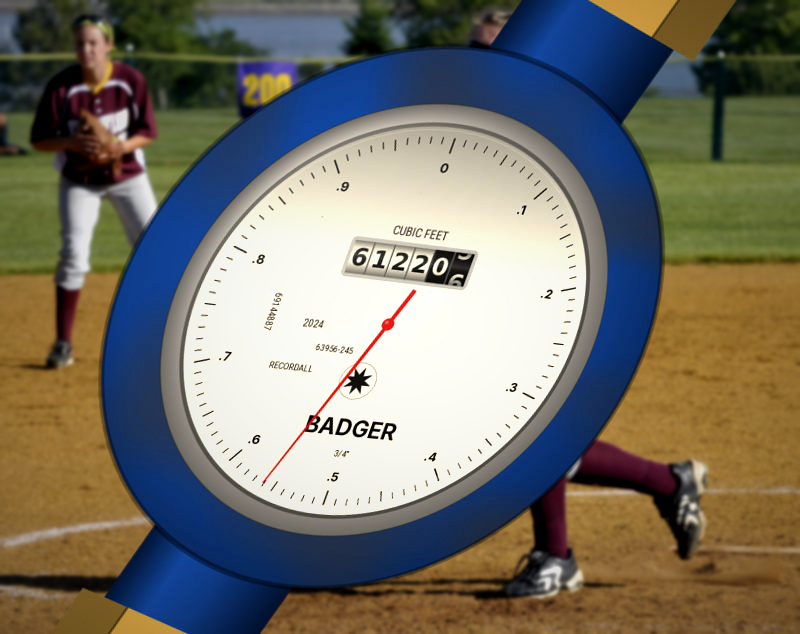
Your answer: 612205.56 ft³
